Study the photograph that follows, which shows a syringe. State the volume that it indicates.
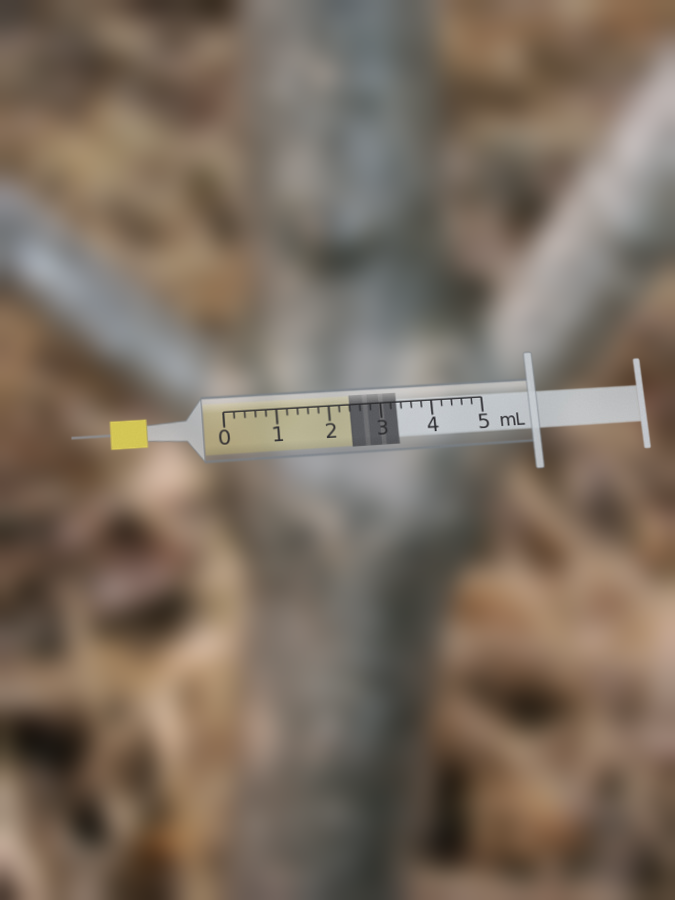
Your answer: 2.4 mL
